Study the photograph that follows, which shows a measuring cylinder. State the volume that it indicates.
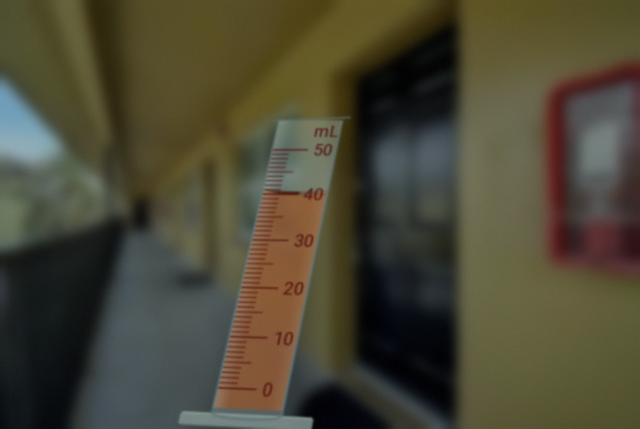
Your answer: 40 mL
